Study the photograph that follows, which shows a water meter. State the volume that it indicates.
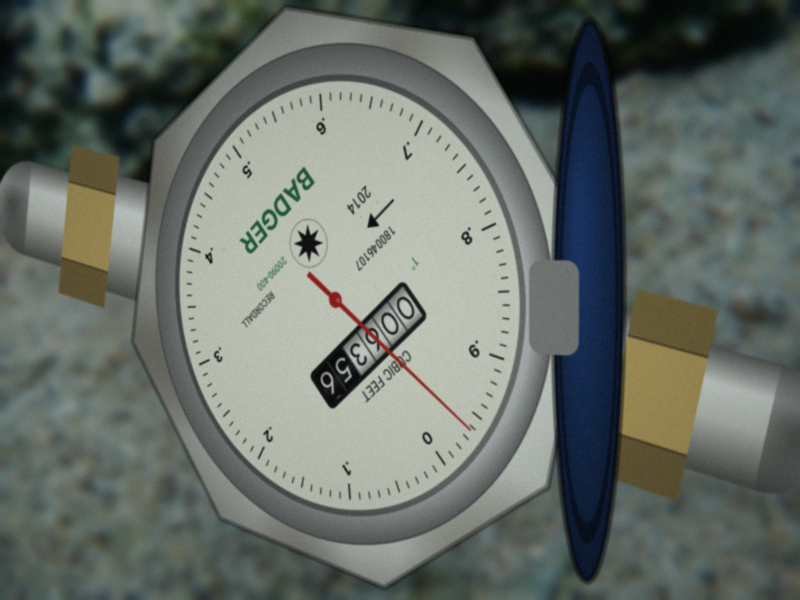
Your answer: 6355.96 ft³
